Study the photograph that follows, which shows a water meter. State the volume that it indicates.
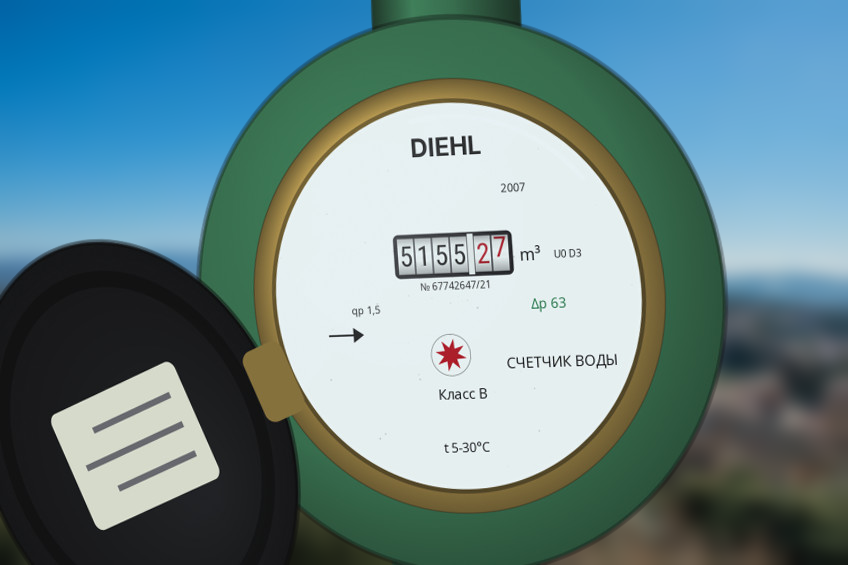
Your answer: 5155.27 m³
